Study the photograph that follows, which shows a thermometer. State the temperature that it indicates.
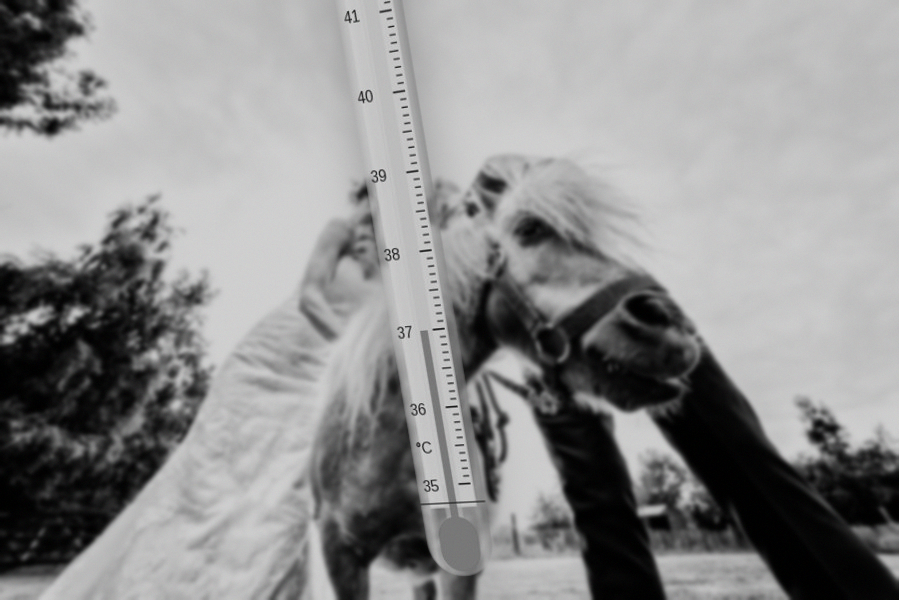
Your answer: 37 °C
